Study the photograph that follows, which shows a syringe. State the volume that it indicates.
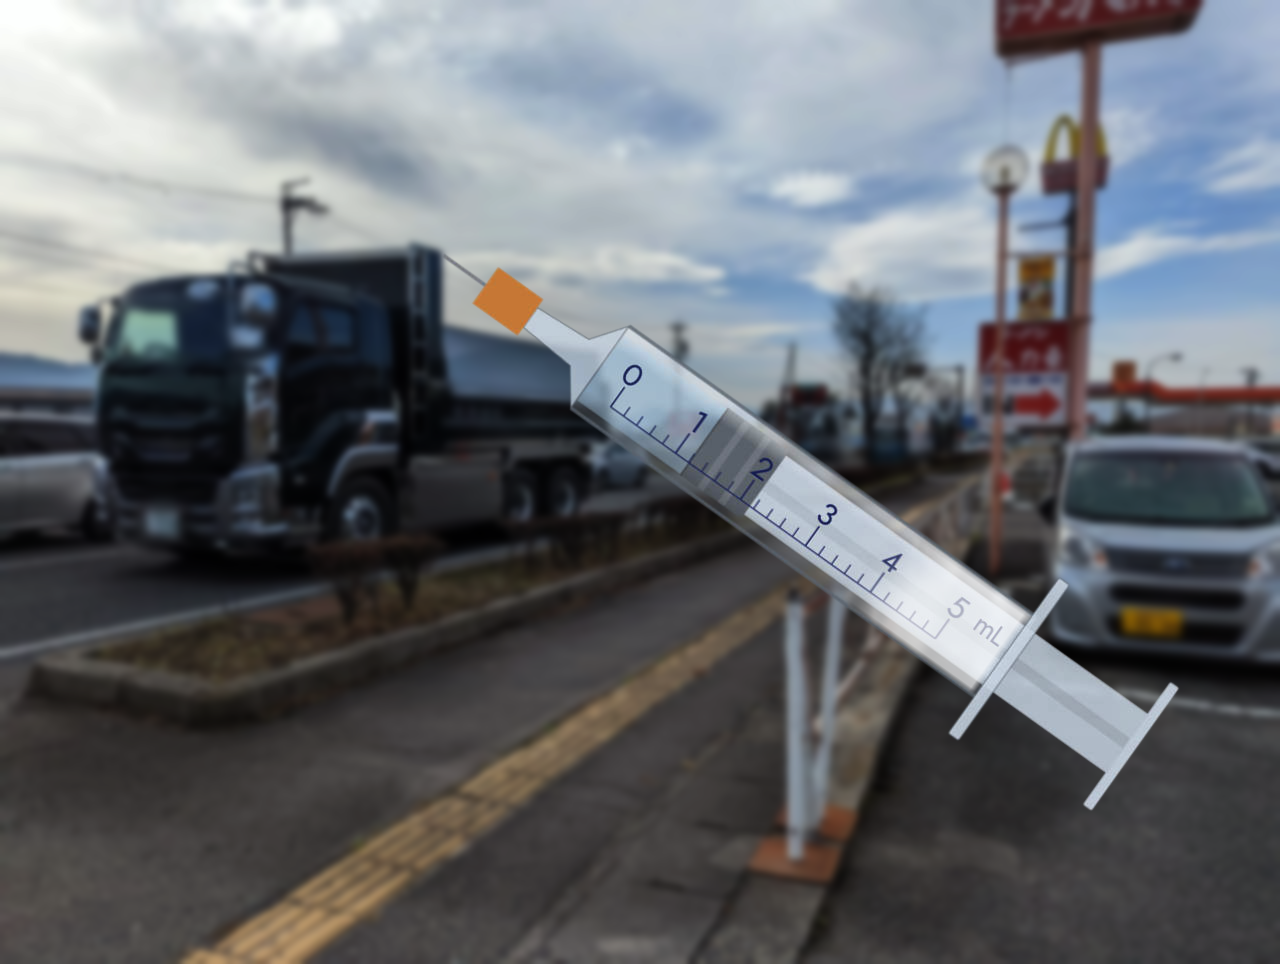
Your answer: 1.2 mL
